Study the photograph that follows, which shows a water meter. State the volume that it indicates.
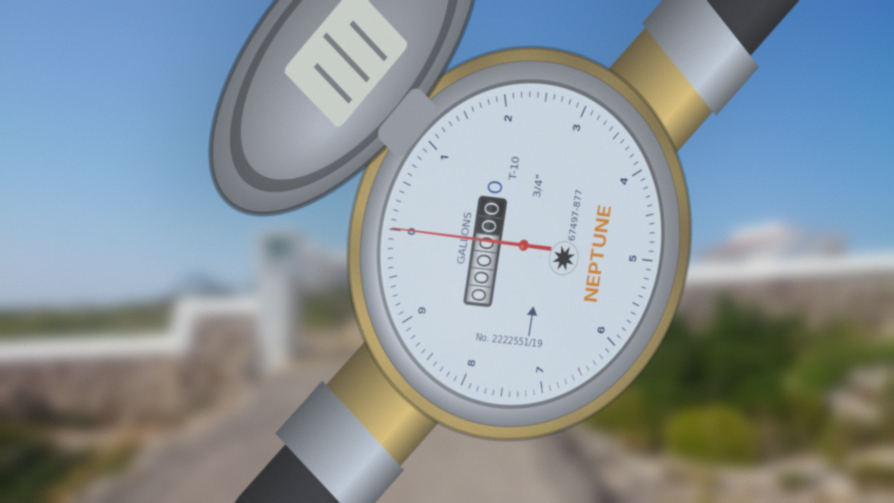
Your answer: 0.0 gal
